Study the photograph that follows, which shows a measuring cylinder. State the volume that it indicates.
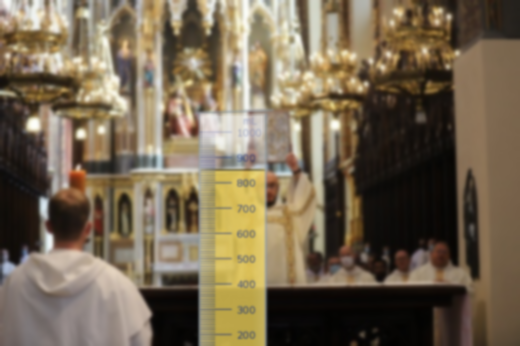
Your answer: 850 mL
